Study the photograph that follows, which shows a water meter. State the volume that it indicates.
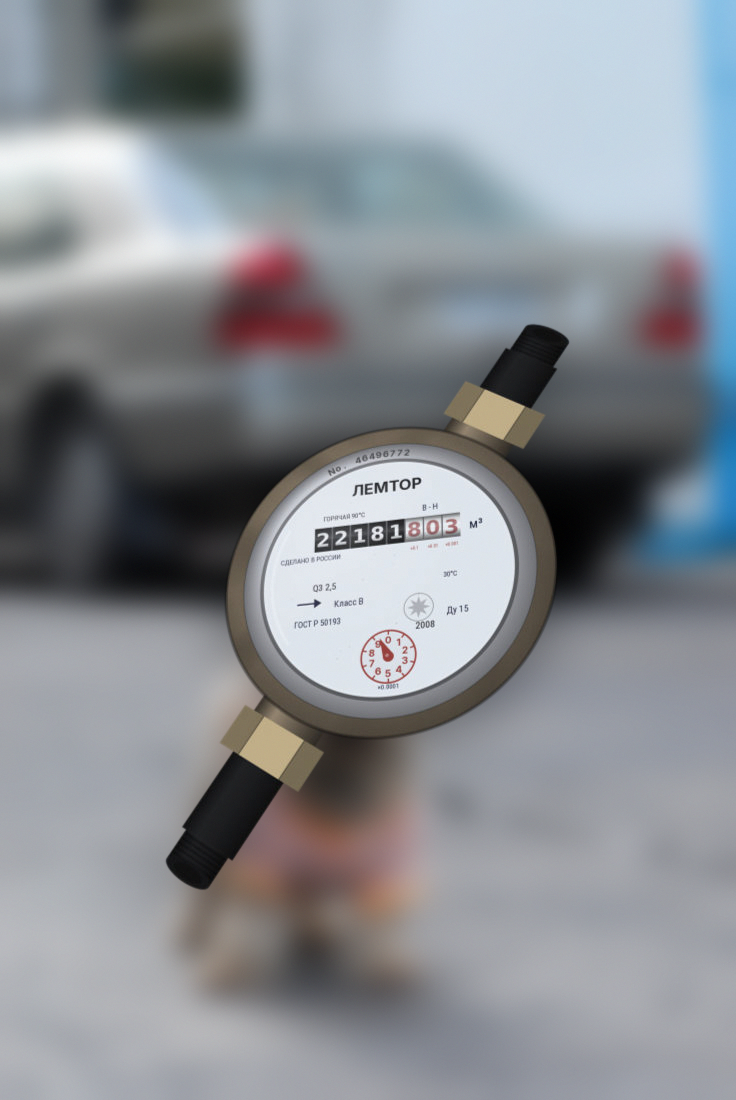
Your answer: 22181.8029 m³
